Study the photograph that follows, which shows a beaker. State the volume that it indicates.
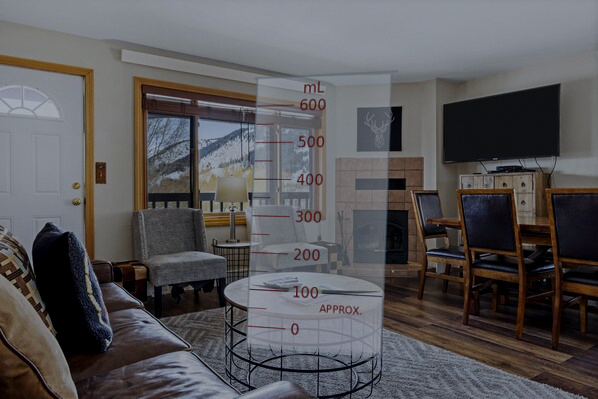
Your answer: 100 mL
